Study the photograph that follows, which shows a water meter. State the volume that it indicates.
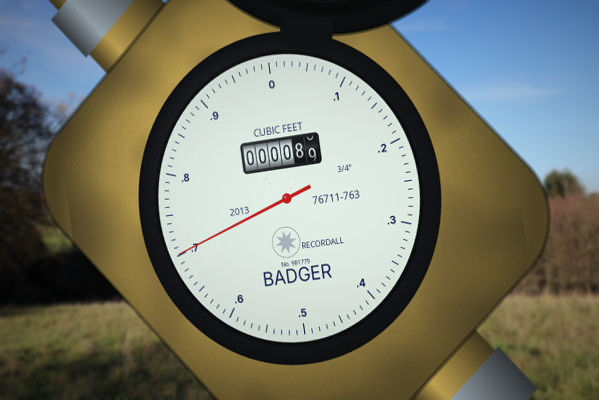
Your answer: 88.70 ft³
